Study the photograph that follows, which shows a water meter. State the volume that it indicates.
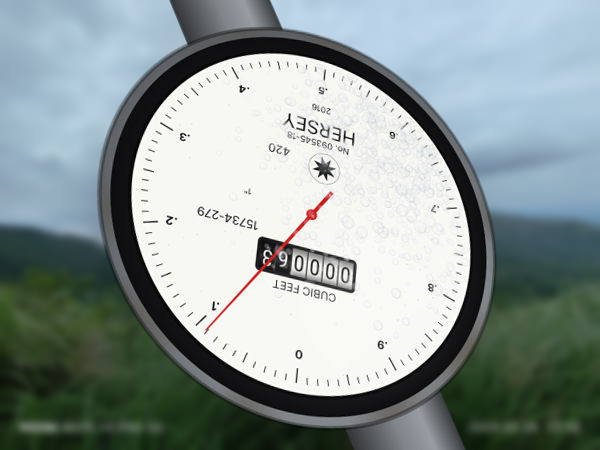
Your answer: 63.09 ft³
